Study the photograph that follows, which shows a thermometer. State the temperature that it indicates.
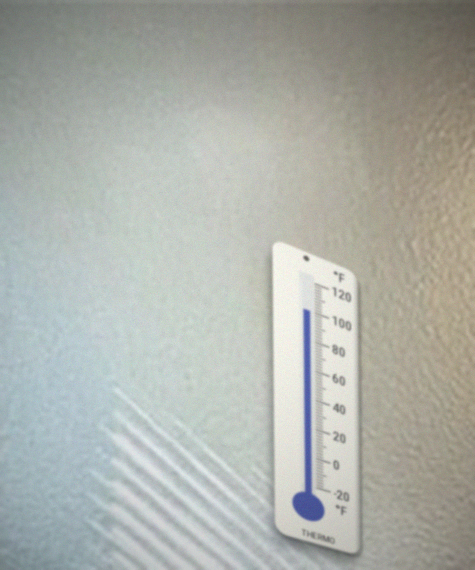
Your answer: 100 °F
